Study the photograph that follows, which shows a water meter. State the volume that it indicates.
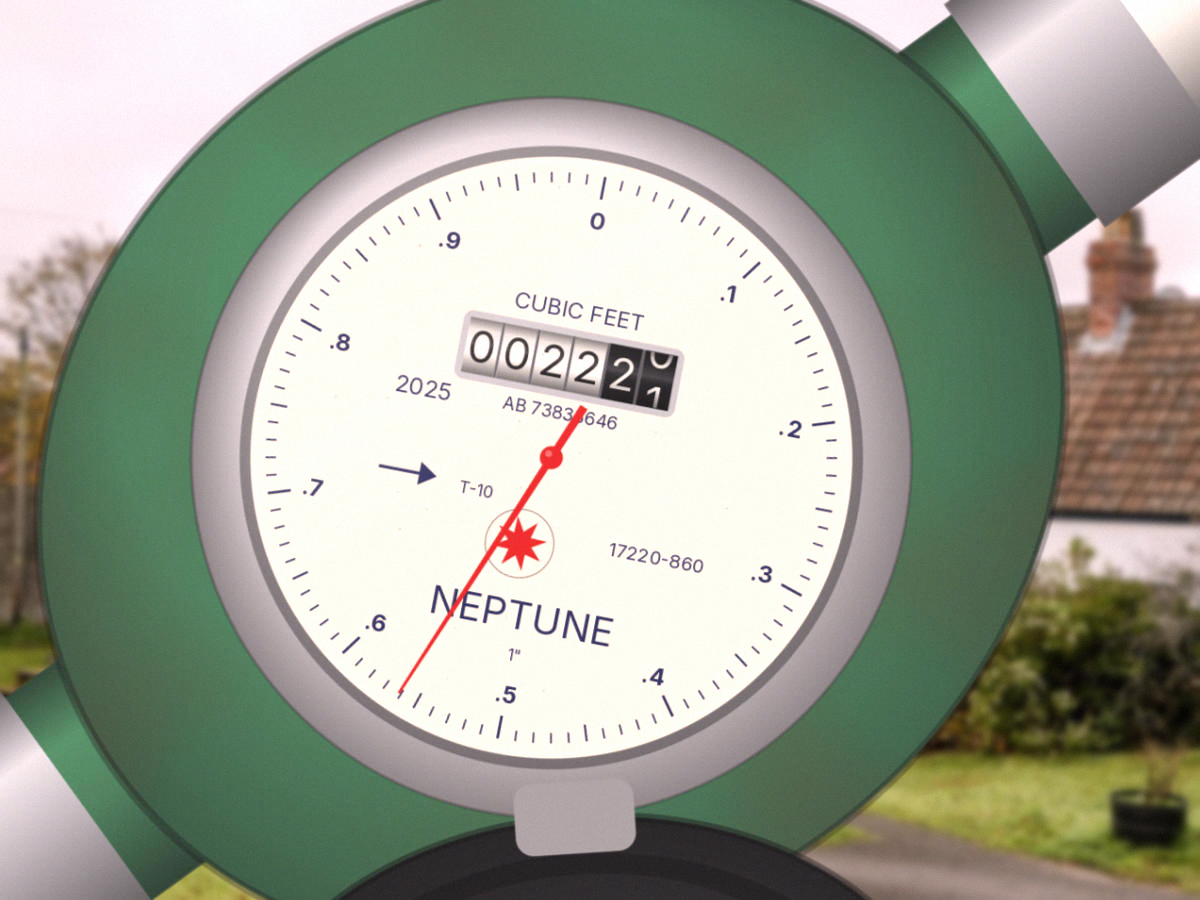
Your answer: 2220.56 ft³
